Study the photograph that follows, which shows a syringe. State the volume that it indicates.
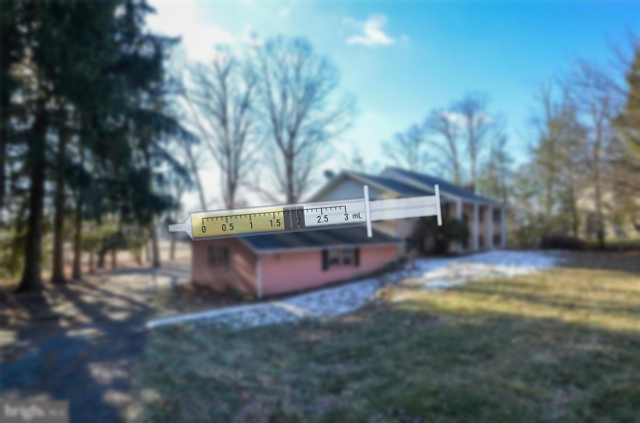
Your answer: 1.7 mL
